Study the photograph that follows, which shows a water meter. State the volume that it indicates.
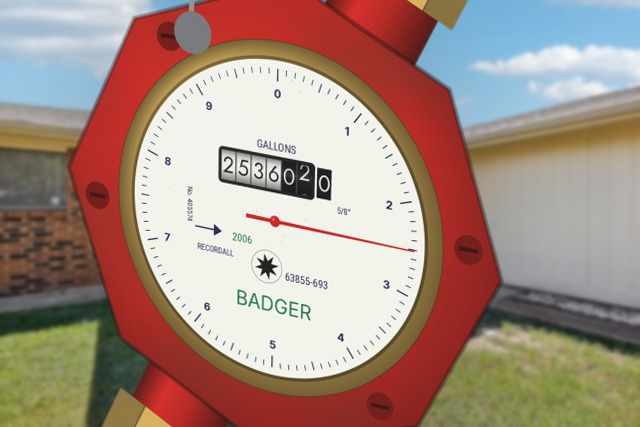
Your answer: 2536022.5 gal
